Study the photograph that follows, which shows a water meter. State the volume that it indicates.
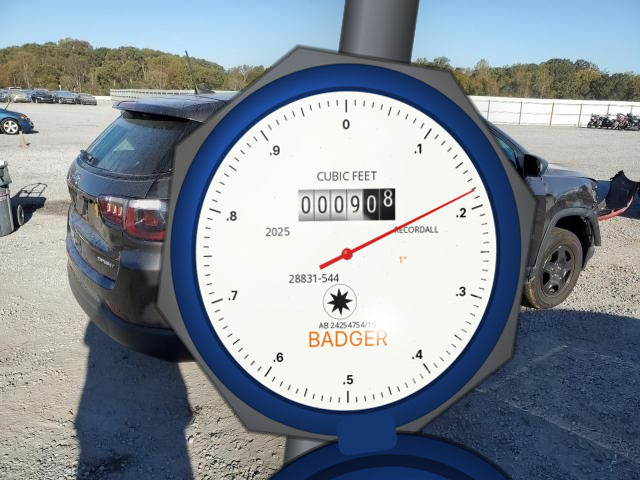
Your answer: 908.18 ft³
